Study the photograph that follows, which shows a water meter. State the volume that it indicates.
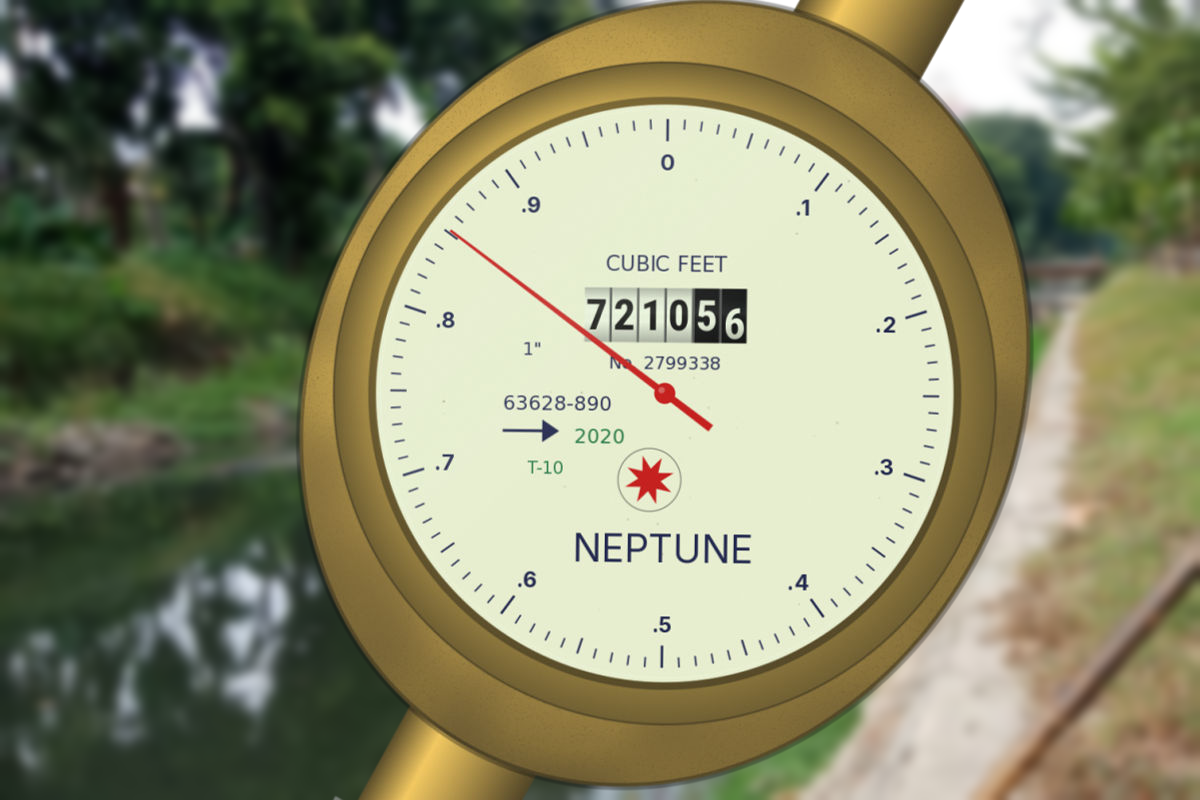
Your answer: 721055.85 ft³
